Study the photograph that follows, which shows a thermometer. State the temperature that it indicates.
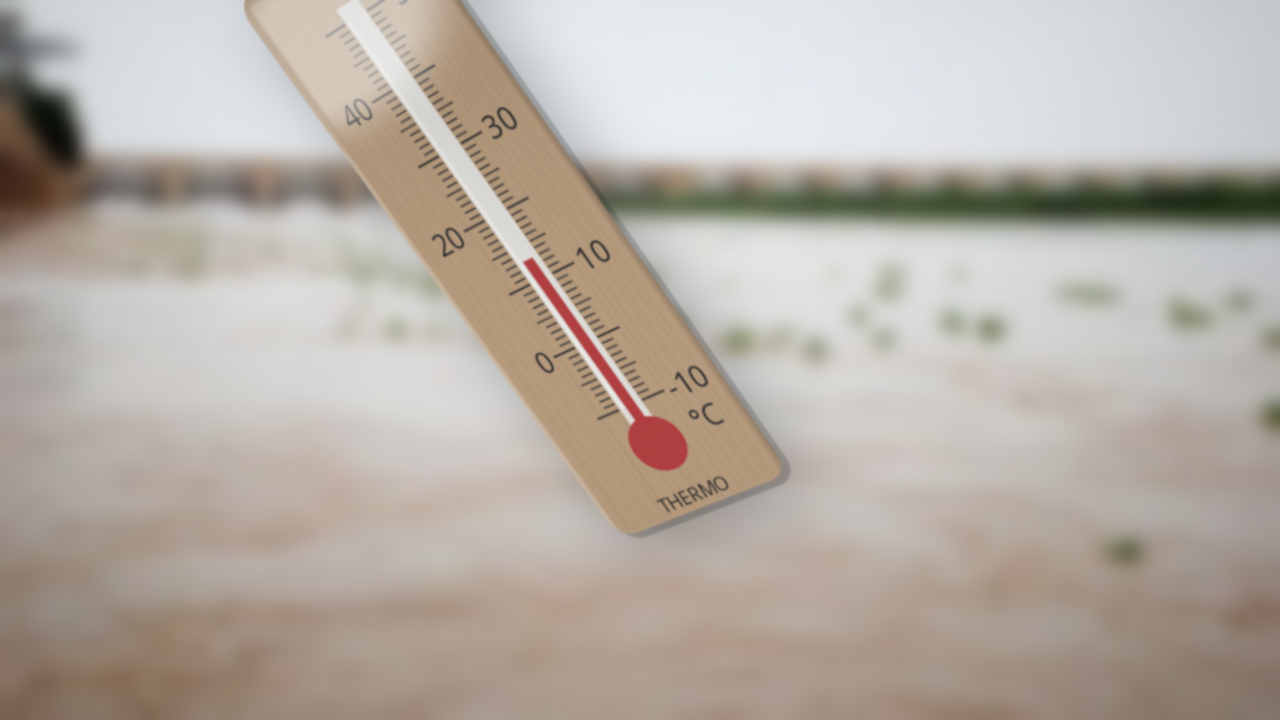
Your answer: 13 °C
